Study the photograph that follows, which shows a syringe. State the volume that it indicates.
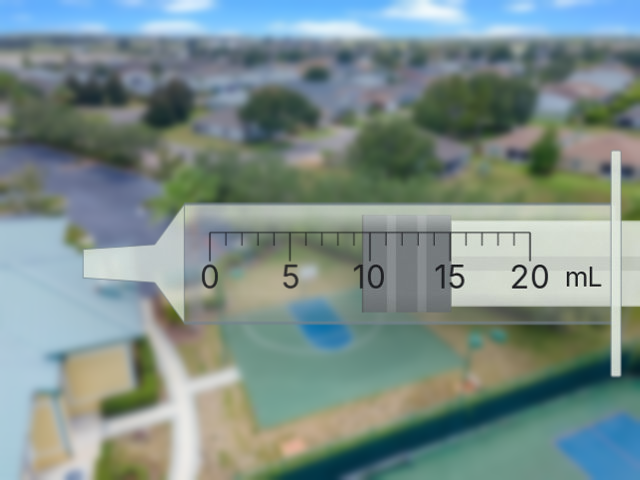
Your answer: 9.5 mL
